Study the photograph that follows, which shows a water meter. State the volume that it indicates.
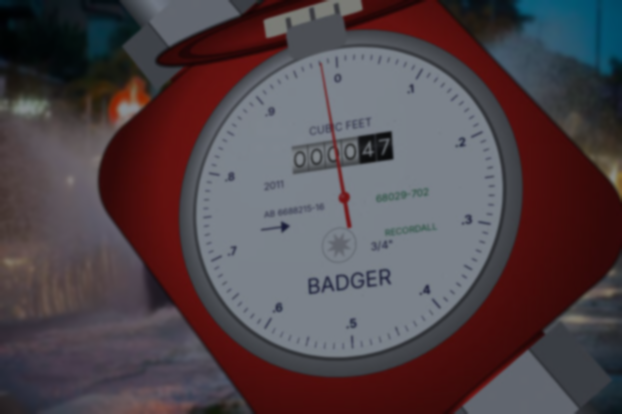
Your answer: 46.98 ft³
